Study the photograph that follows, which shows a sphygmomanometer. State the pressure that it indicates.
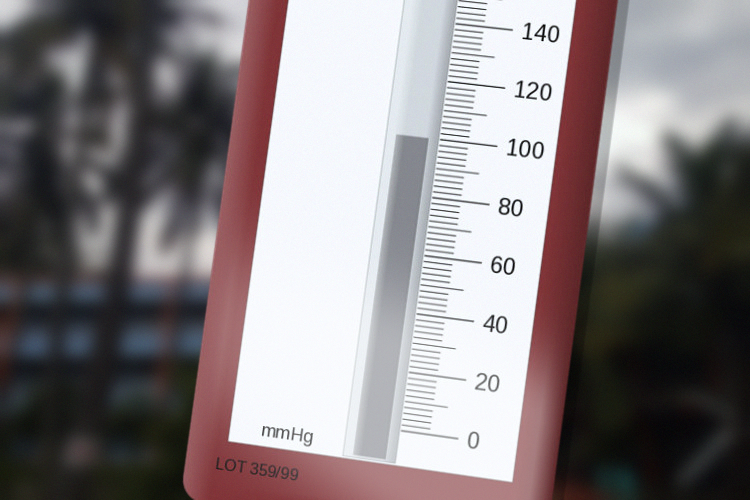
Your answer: 100 mmHg
